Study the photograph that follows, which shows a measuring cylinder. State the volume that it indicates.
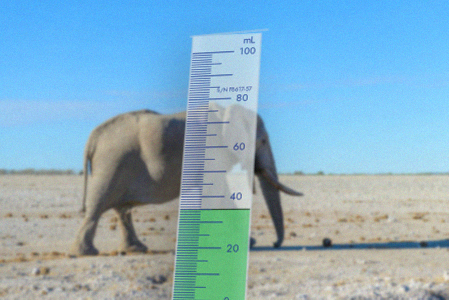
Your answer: 35 mL
